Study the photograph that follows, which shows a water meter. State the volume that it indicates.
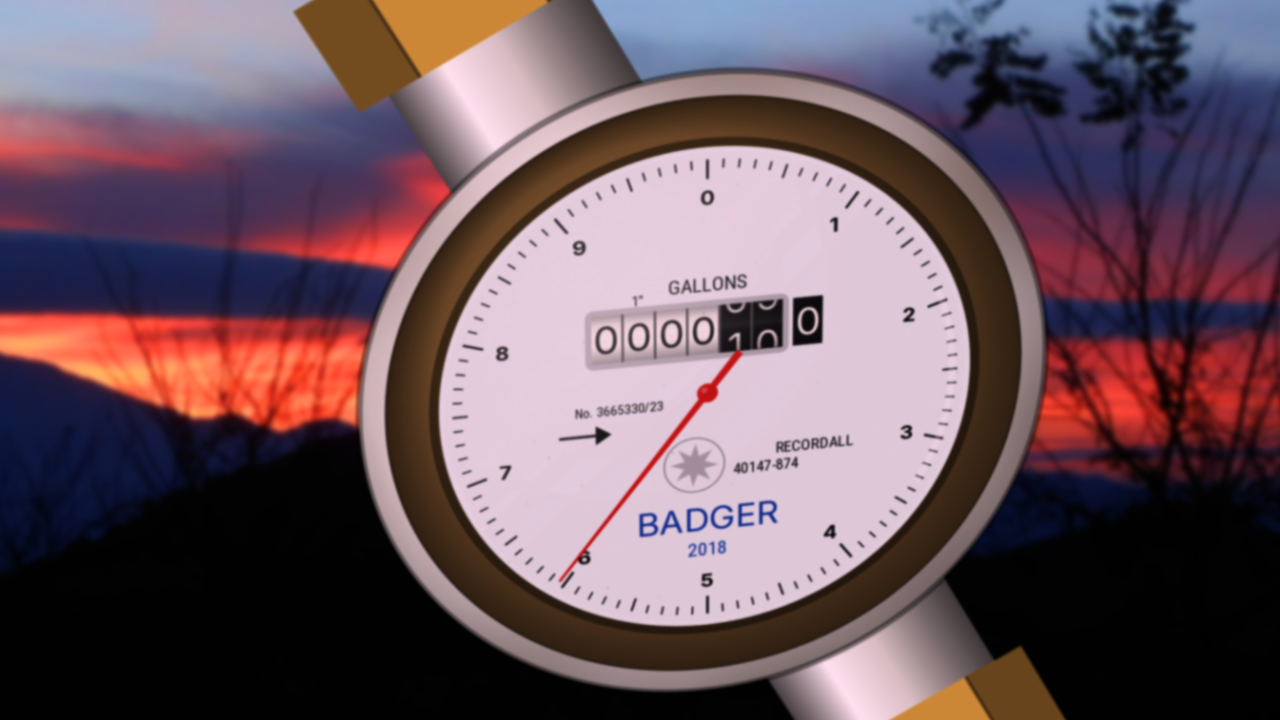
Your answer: 96.0 gal
